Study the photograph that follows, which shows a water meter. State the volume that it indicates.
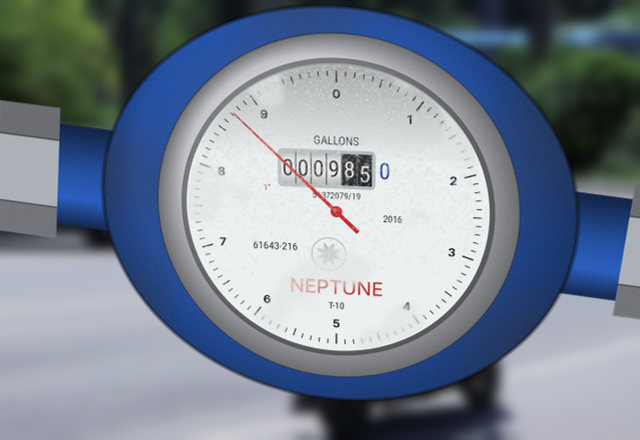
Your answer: 9848.7 gal
